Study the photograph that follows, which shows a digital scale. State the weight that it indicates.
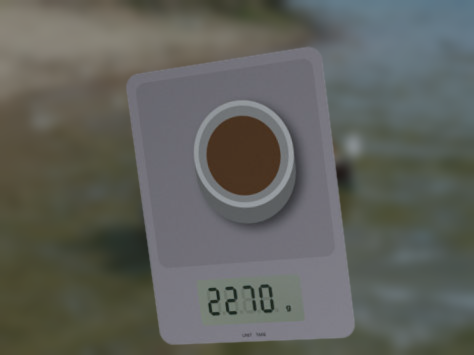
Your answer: 2270 g
